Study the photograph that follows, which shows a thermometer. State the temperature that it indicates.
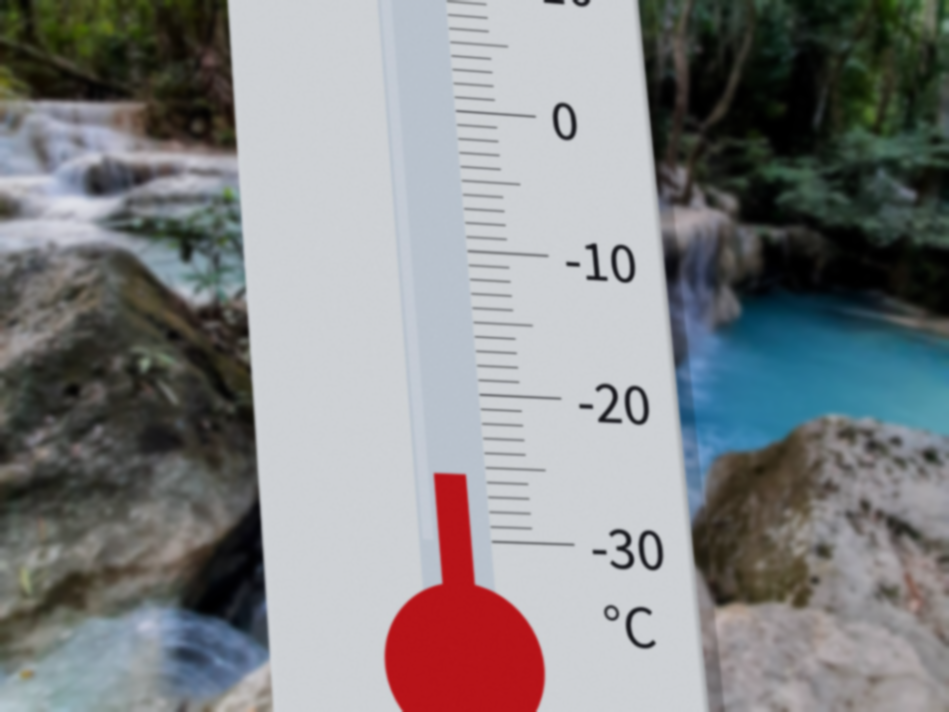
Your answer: -25.5 °C
